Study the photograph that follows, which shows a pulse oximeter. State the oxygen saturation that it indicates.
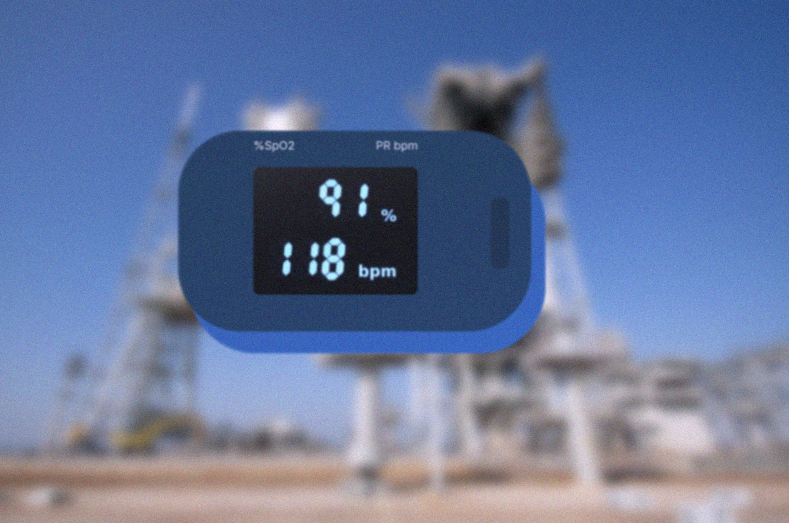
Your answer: 91 %
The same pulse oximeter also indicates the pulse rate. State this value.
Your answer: 118 bpm
